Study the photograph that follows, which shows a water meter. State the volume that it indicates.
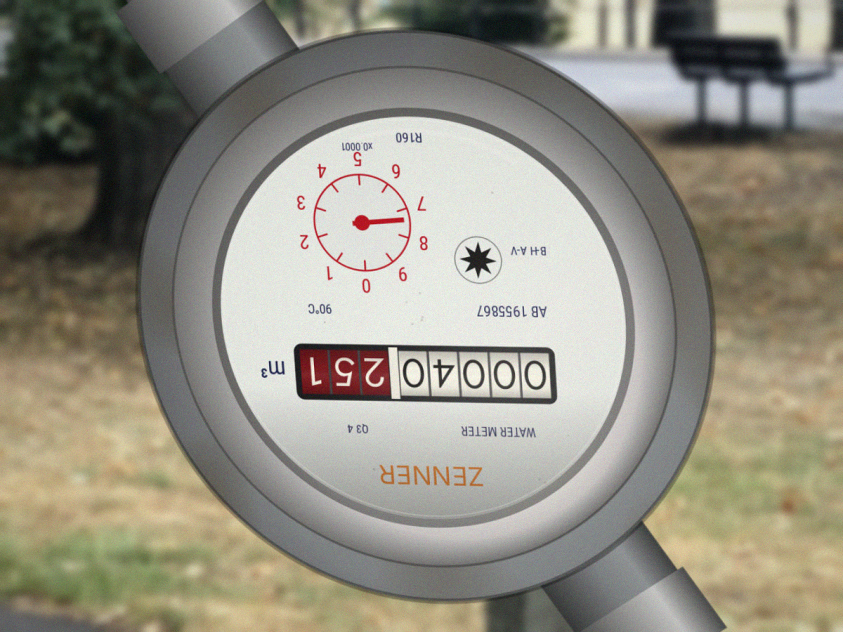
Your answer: 40.2517 m³
